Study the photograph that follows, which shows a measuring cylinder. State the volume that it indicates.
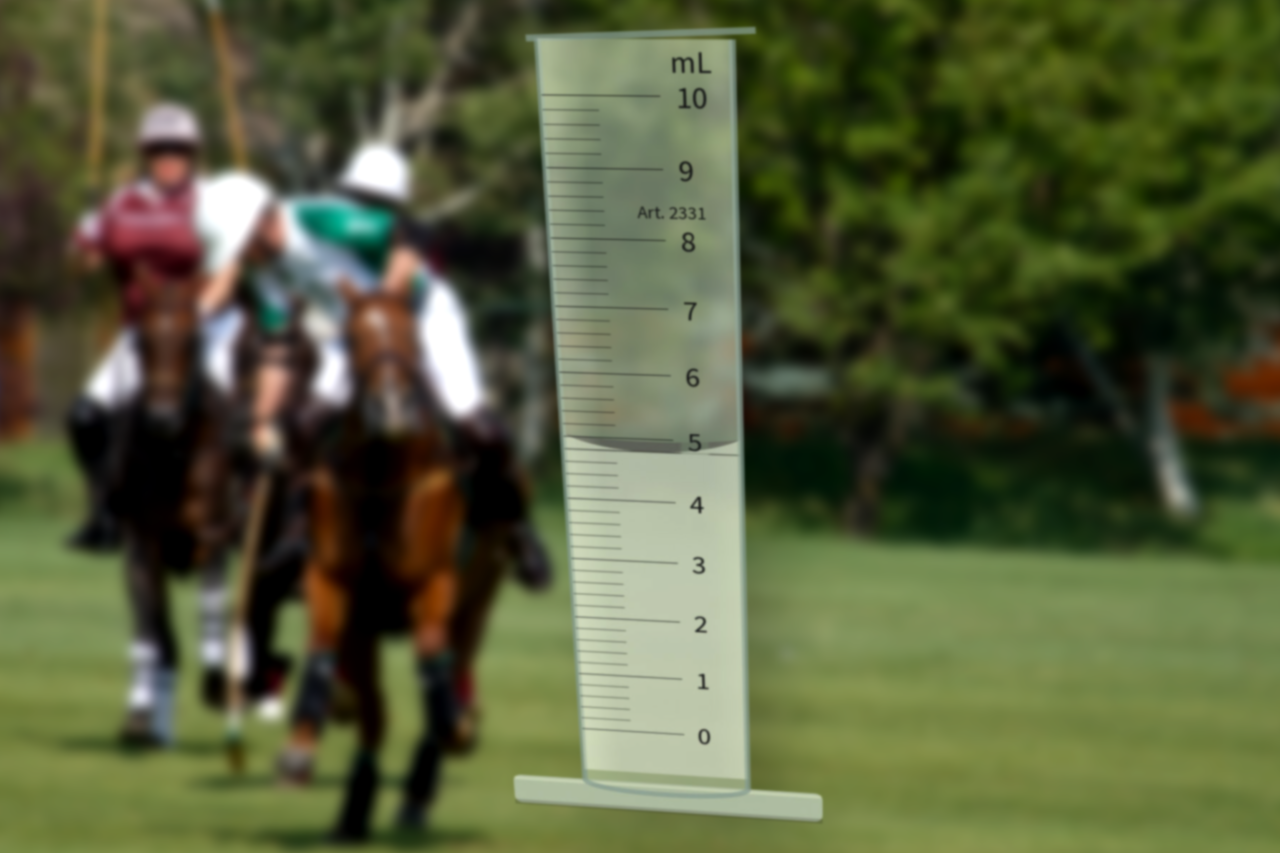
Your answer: 4.8 mL
